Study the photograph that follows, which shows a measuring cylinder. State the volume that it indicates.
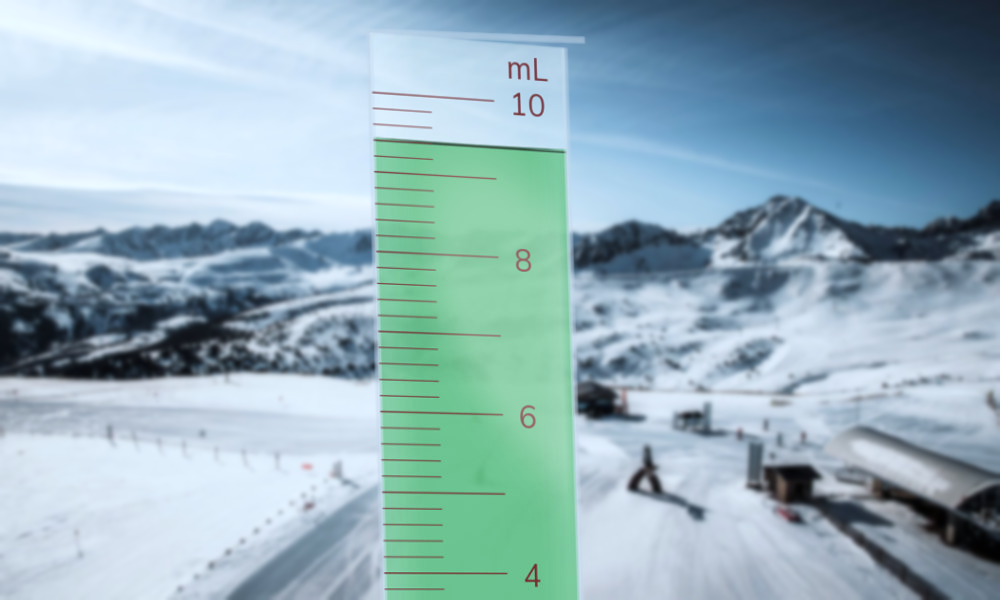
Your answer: 9.4 mL
